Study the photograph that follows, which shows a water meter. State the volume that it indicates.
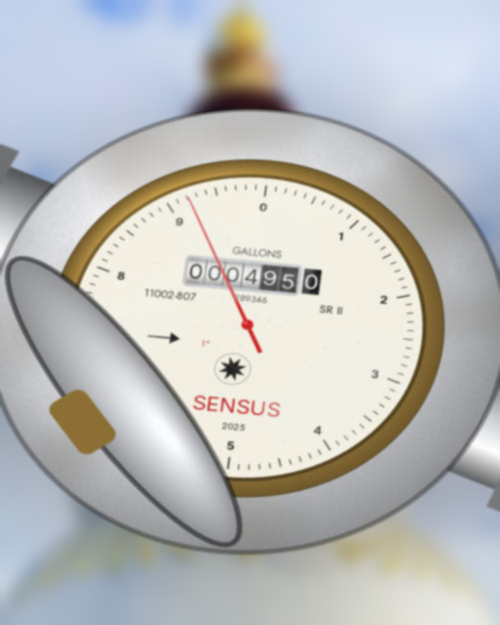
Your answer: 4949.2 gal
